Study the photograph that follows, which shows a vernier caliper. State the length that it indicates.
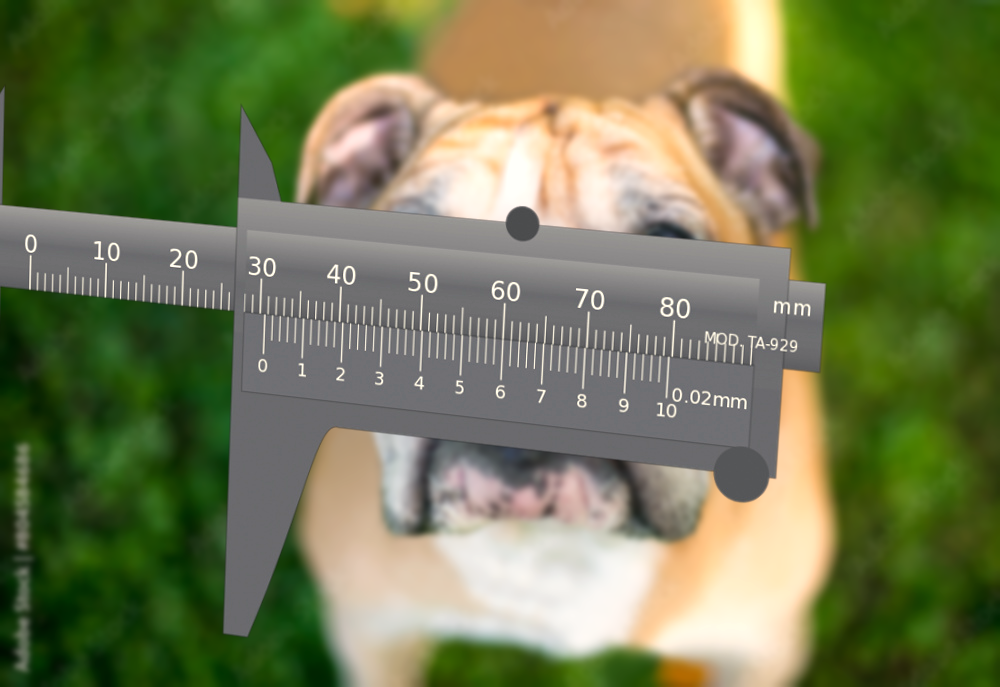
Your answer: 30.6 mm
